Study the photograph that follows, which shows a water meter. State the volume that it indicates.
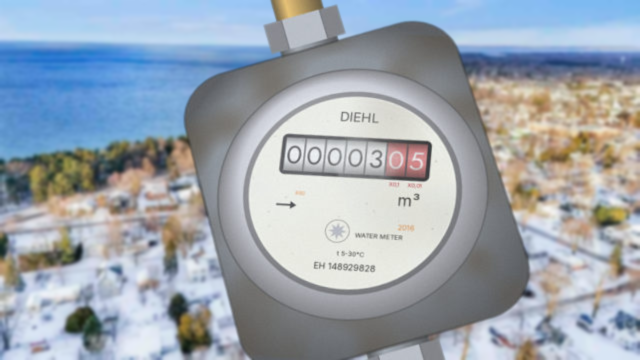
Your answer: 3.05 m³
